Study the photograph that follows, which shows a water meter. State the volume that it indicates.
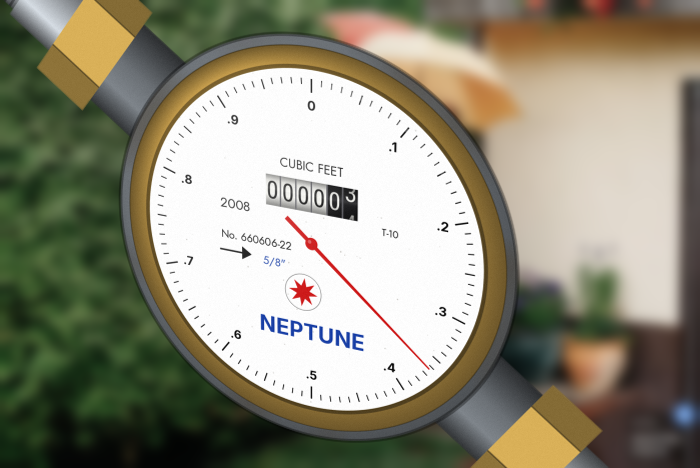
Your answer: 3.36 ft³
